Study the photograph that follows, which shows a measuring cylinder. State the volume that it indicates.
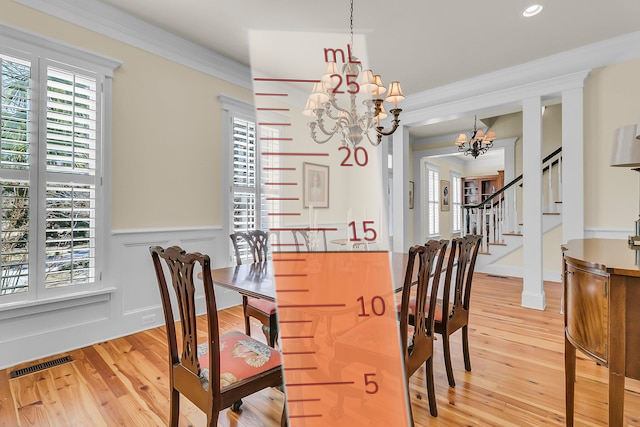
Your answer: 13.5 mL
